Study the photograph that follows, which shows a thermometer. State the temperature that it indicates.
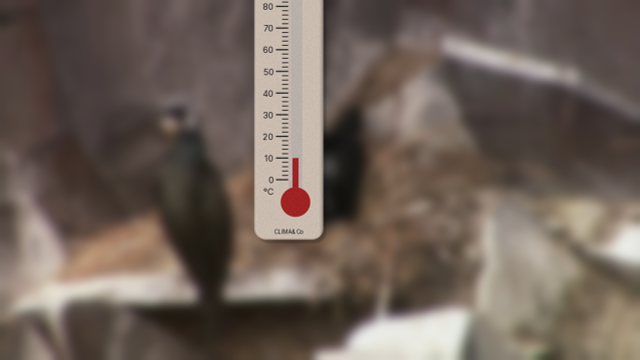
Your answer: 10 °C
